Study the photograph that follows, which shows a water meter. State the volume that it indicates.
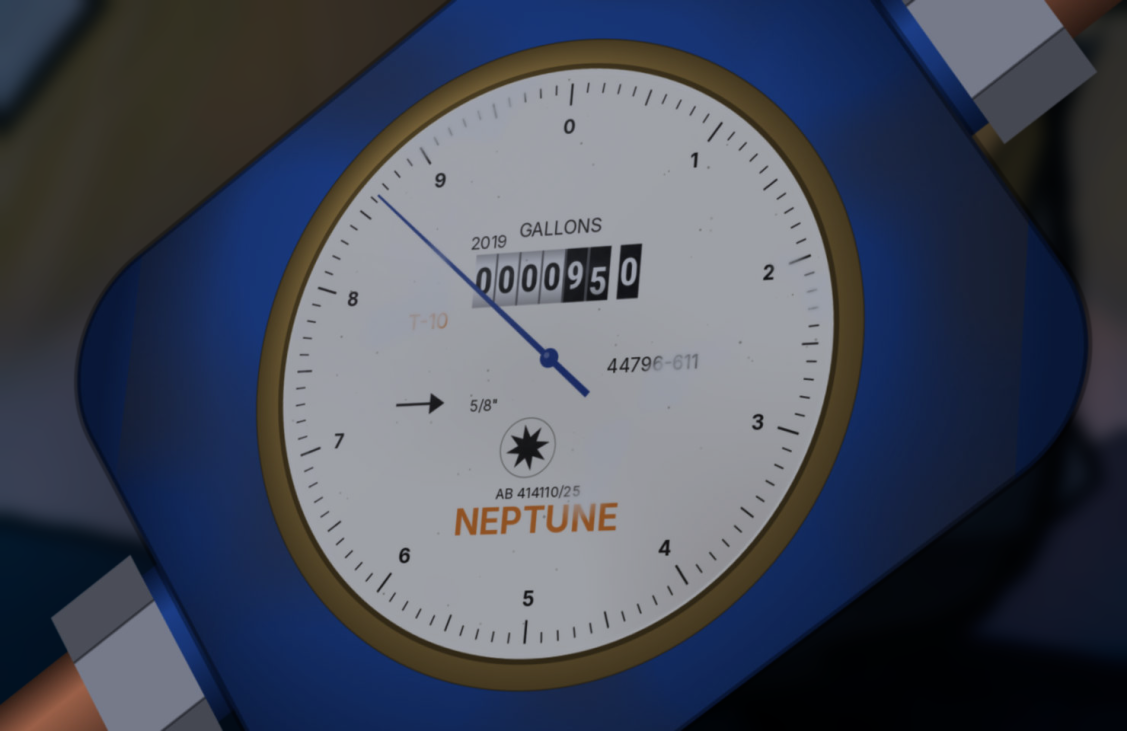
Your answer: 948.6 gal
